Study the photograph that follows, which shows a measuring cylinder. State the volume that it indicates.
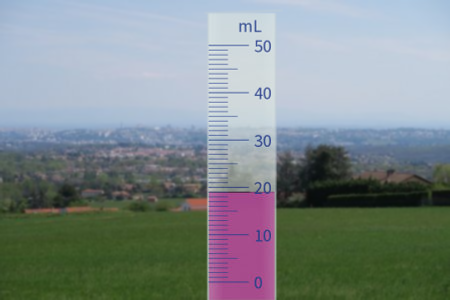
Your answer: 19 mL
